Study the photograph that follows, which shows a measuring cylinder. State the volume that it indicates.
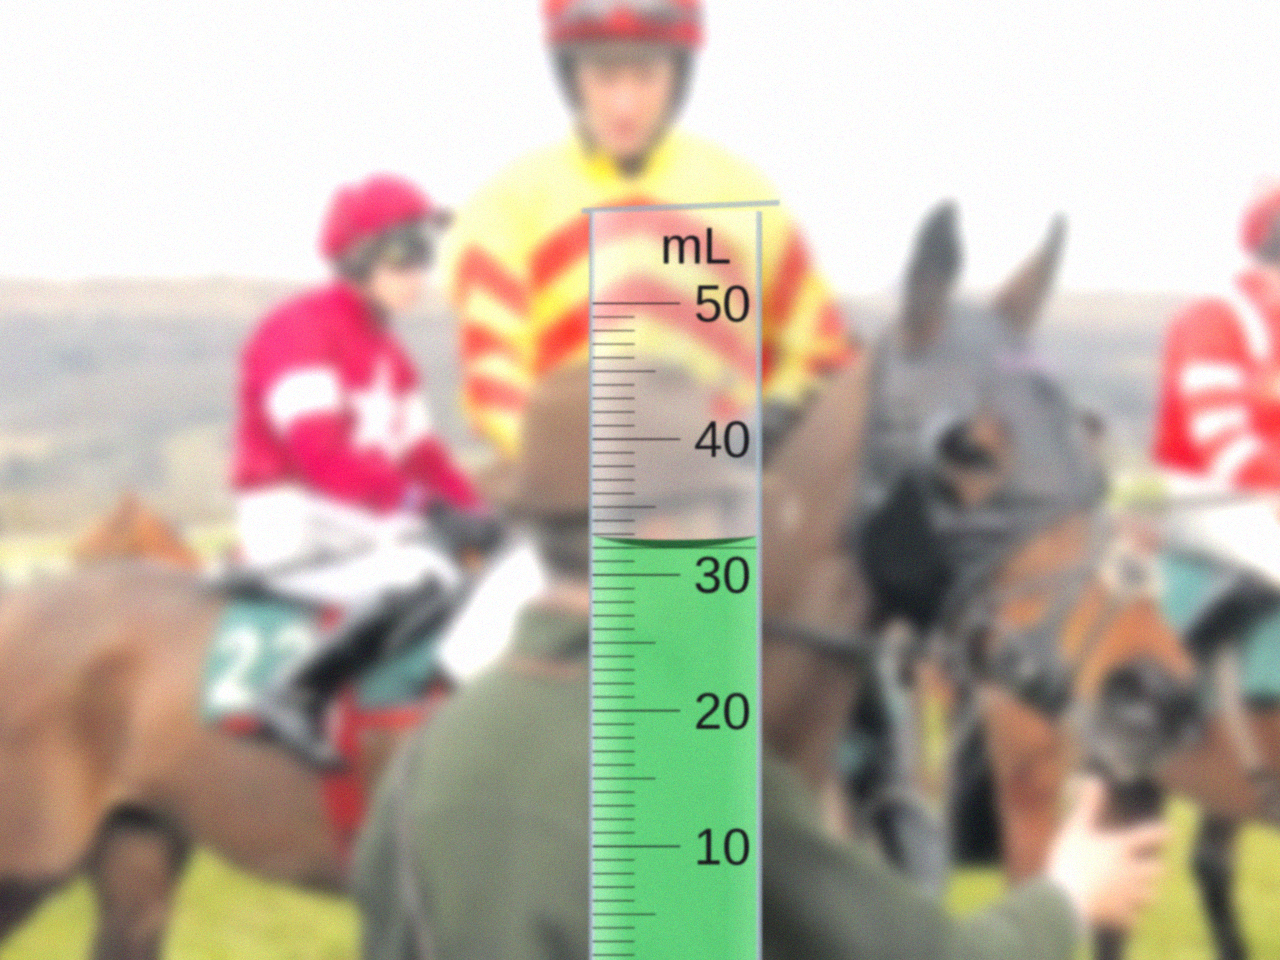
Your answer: 32 mL
